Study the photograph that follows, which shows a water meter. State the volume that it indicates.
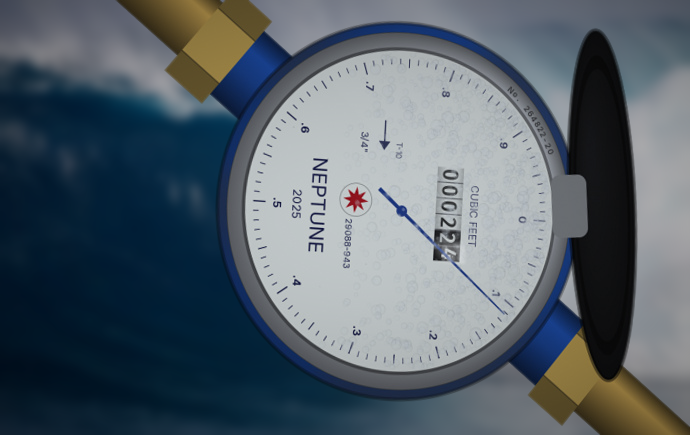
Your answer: 224.11 ft³
